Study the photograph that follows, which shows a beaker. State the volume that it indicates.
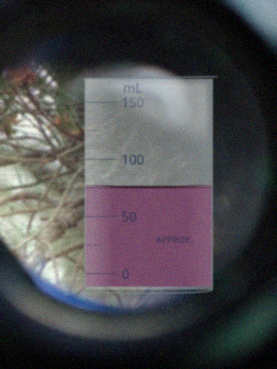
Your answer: 75 mL
